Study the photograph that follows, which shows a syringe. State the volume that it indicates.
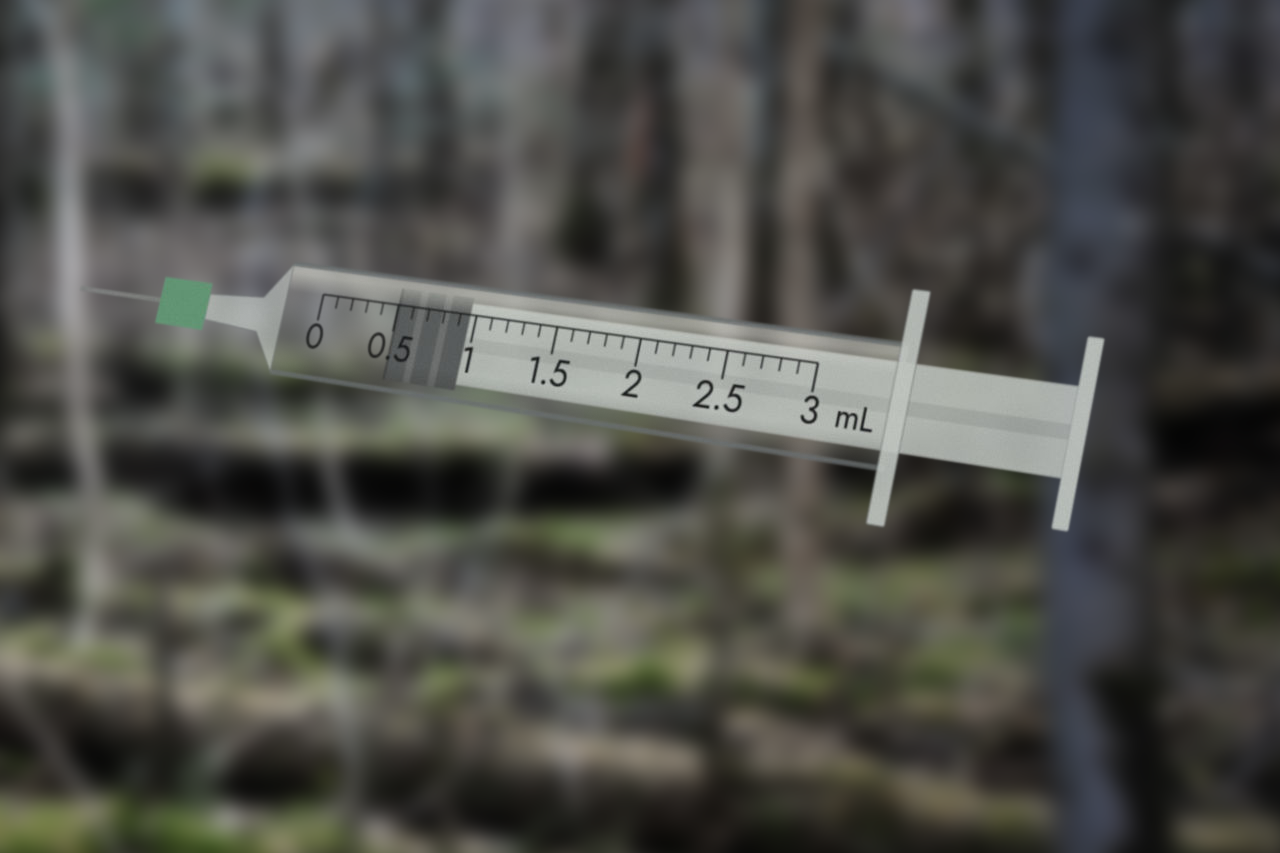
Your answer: 0.5 mL
